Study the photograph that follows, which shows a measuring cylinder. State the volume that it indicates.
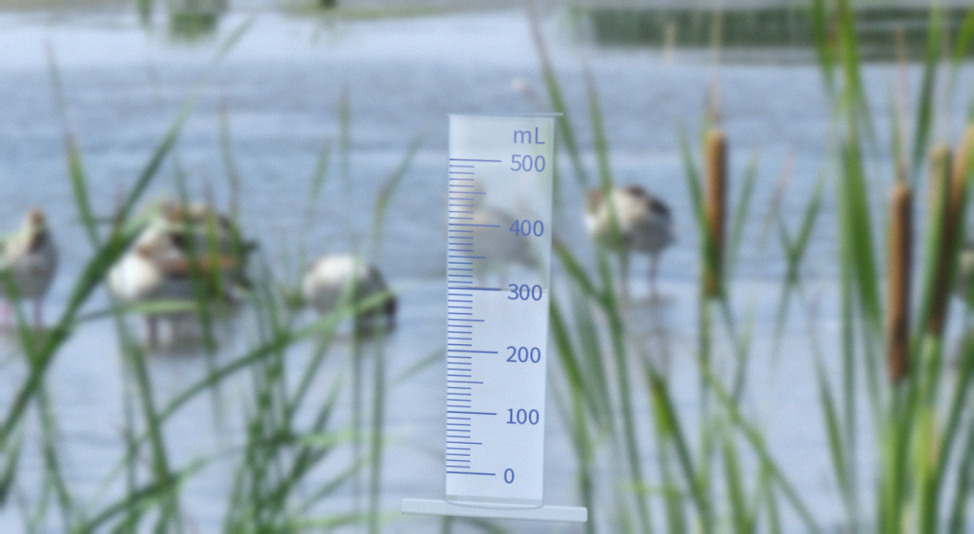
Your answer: 300 mL
